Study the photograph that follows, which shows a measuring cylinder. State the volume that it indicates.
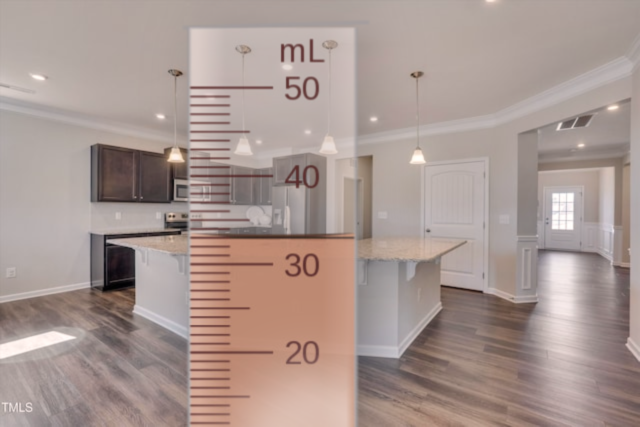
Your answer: 33 mL
